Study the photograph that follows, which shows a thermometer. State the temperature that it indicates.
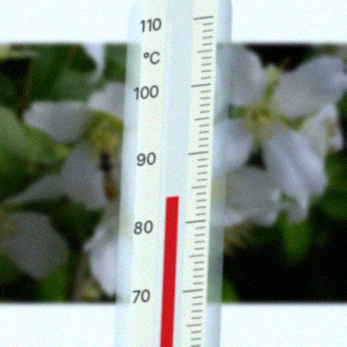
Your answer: 84 °C
